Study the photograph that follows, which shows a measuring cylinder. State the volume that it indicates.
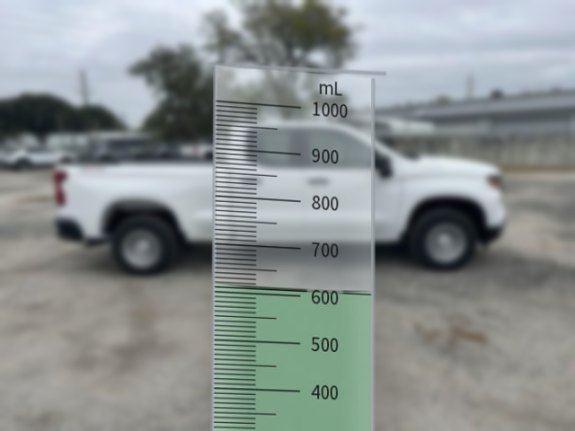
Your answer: 610 mL
